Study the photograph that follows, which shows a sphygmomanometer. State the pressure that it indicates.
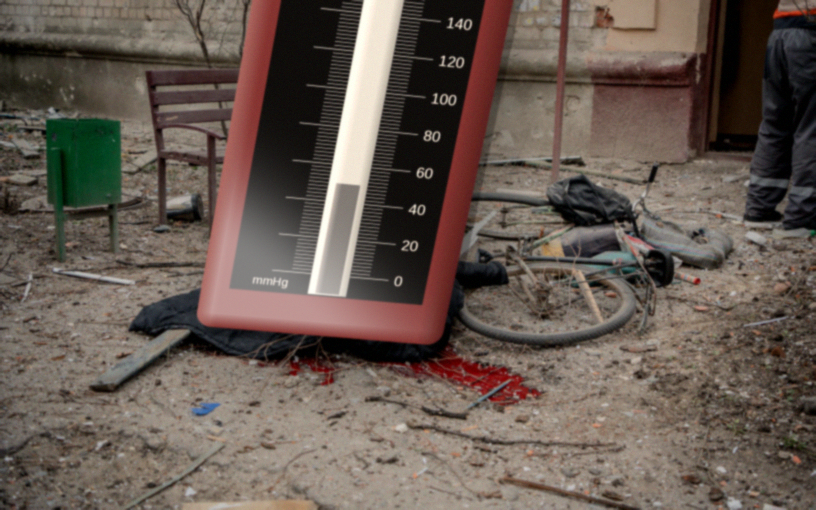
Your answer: 50 mmHg
